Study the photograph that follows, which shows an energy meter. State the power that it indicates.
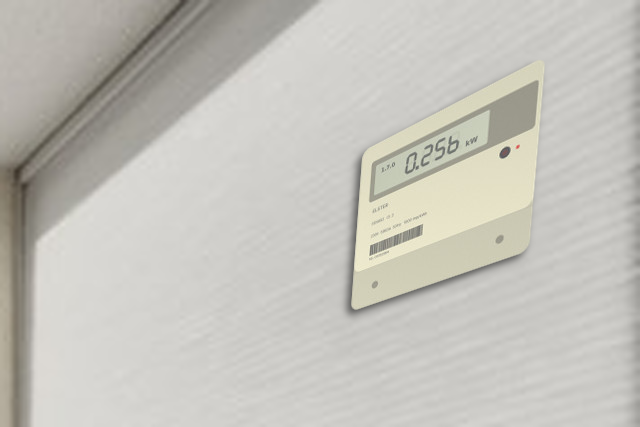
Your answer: 0.256 kW
